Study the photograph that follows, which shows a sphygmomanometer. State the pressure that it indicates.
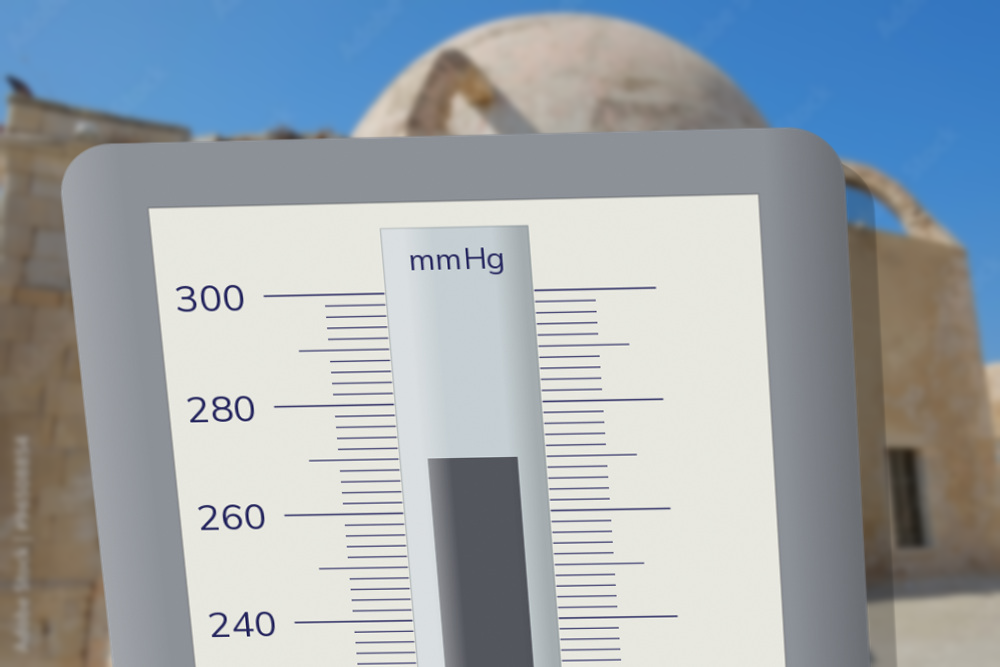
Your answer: 270 mmHg
